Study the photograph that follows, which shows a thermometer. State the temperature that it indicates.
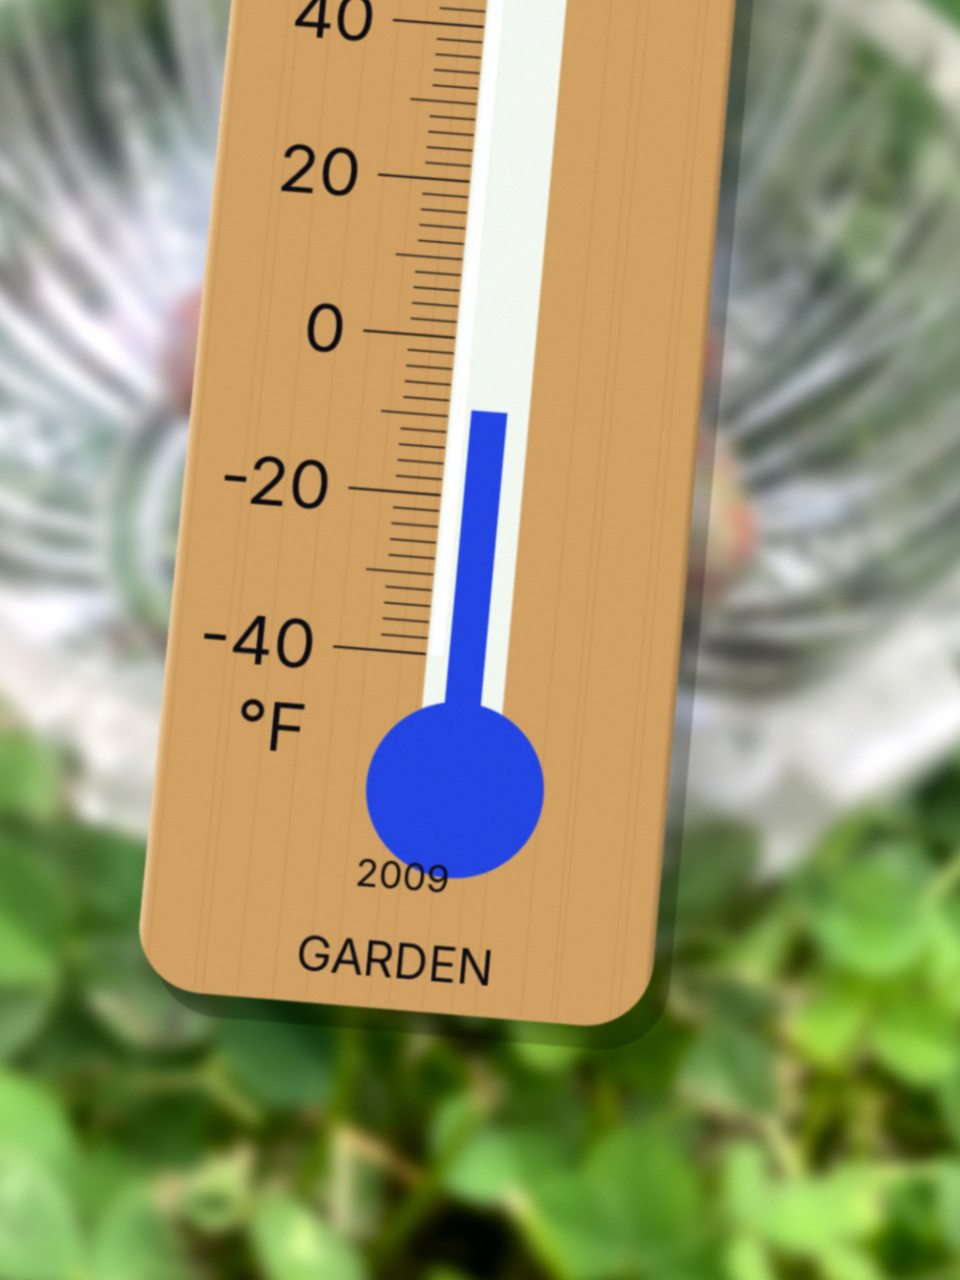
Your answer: -9 °F
